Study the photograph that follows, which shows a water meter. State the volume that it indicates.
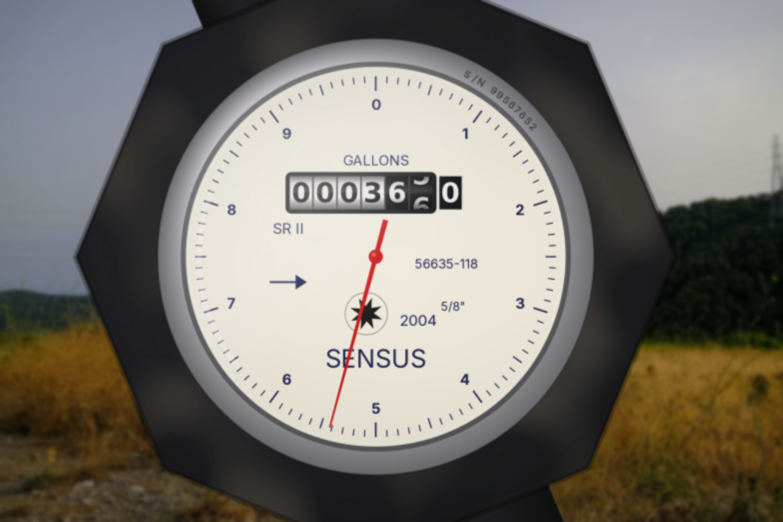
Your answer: 3655.4 gal
